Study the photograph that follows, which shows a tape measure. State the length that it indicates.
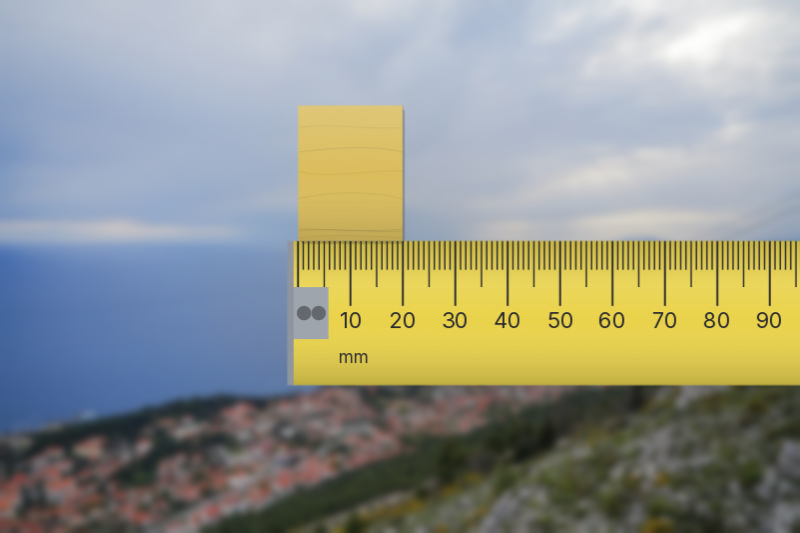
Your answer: 20 mm
